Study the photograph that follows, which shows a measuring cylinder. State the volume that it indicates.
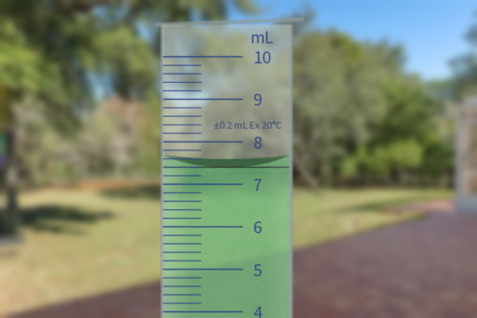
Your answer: 7.4 mL
